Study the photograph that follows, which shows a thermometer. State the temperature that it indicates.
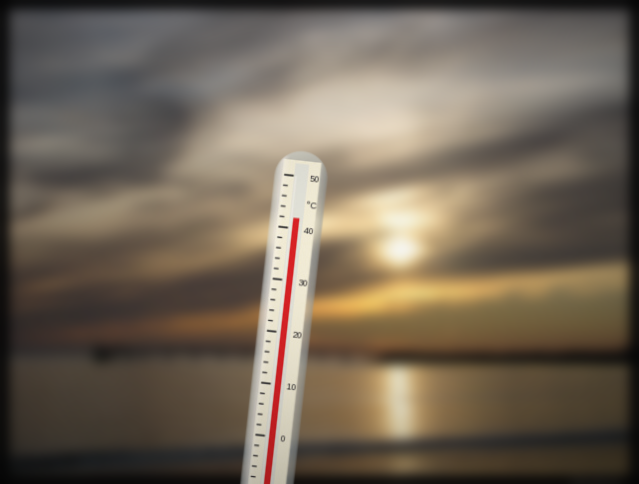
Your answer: 42 °C
